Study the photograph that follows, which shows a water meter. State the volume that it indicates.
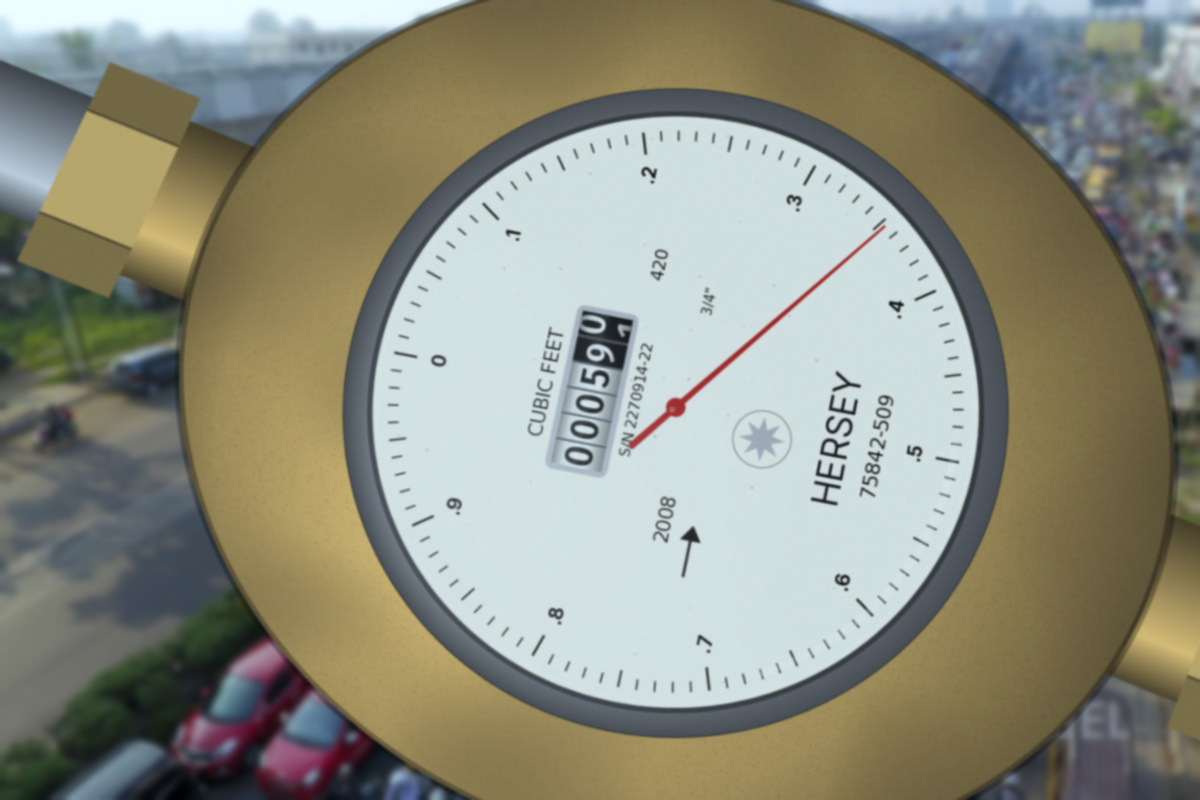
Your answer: 590.35 ft³
